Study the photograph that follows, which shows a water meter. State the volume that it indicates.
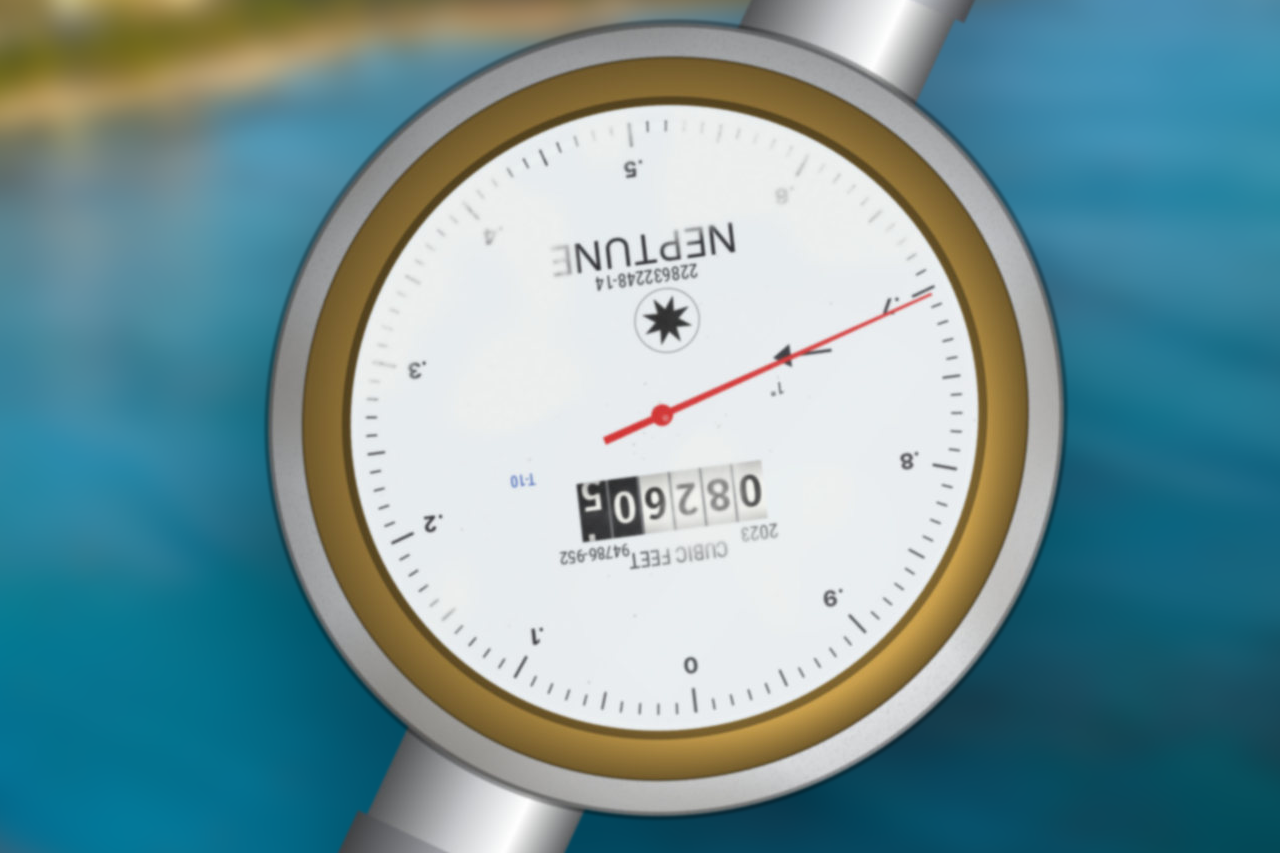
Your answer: 82604.70 ft³
